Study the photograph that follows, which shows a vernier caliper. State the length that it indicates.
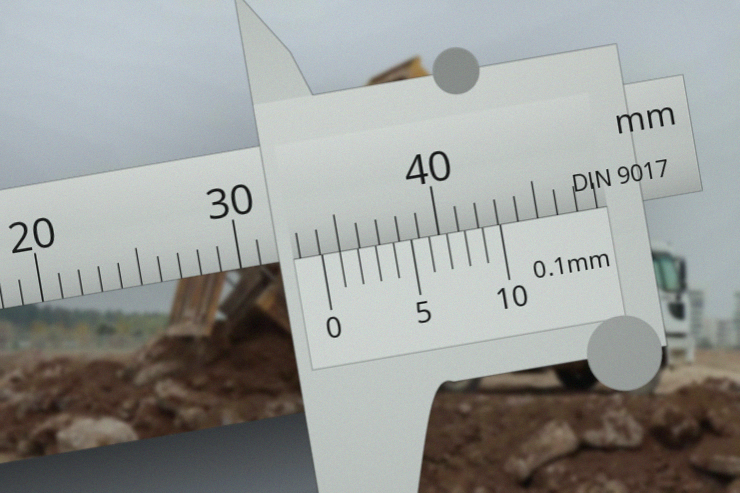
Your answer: 34.1 mm
